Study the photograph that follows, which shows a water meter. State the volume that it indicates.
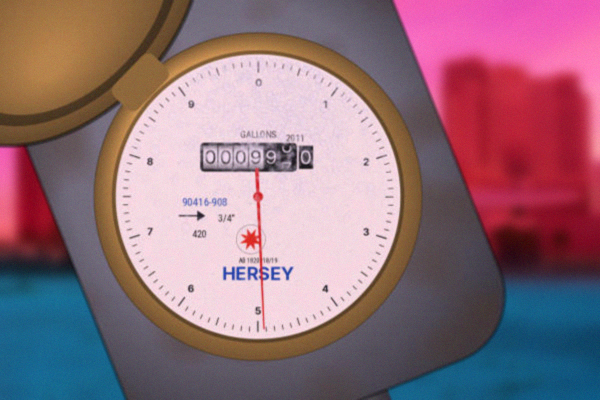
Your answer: 9964.9 gal
